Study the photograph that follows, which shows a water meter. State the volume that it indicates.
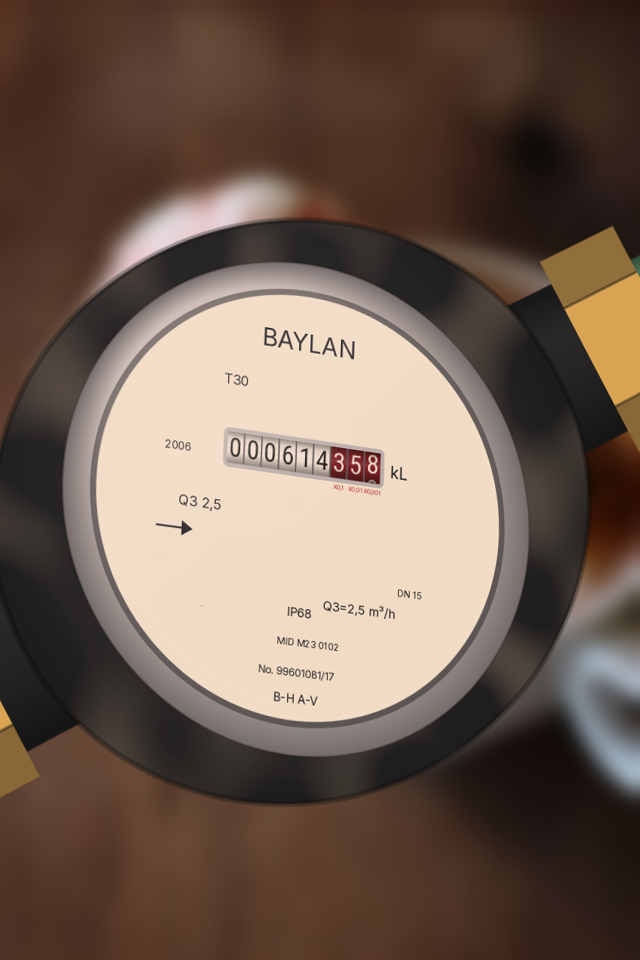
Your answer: 614.358 kL
